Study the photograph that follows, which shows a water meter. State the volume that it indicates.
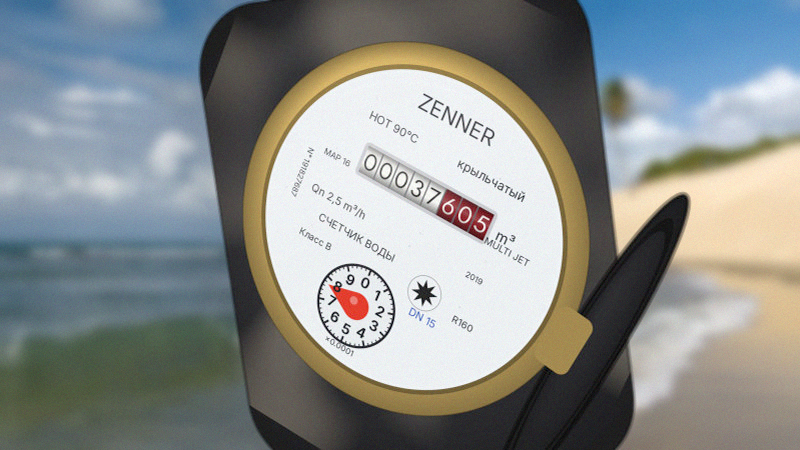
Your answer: 37.6057 m³
